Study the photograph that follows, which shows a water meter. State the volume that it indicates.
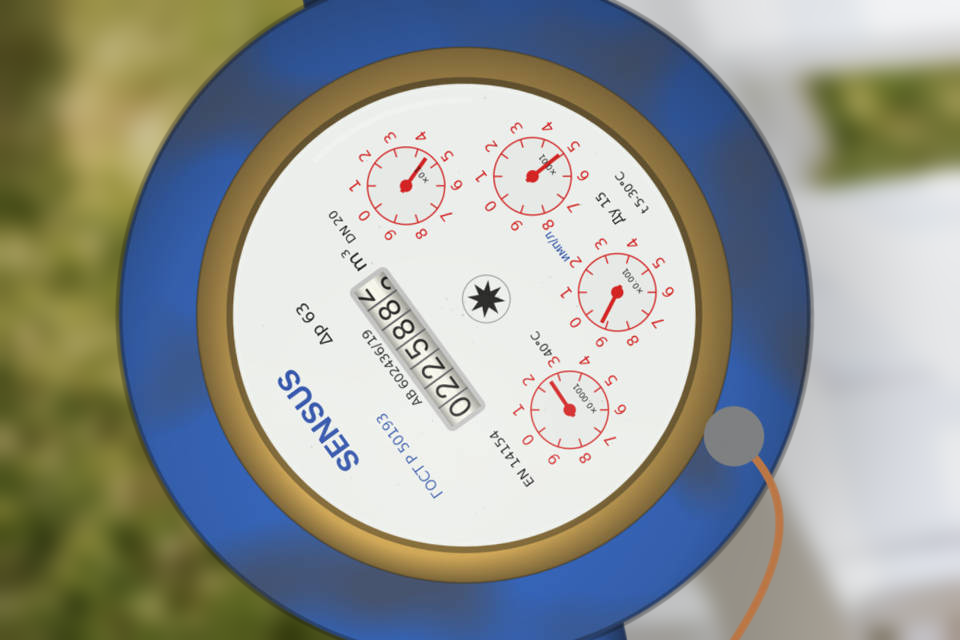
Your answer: 225882.4492 m³
